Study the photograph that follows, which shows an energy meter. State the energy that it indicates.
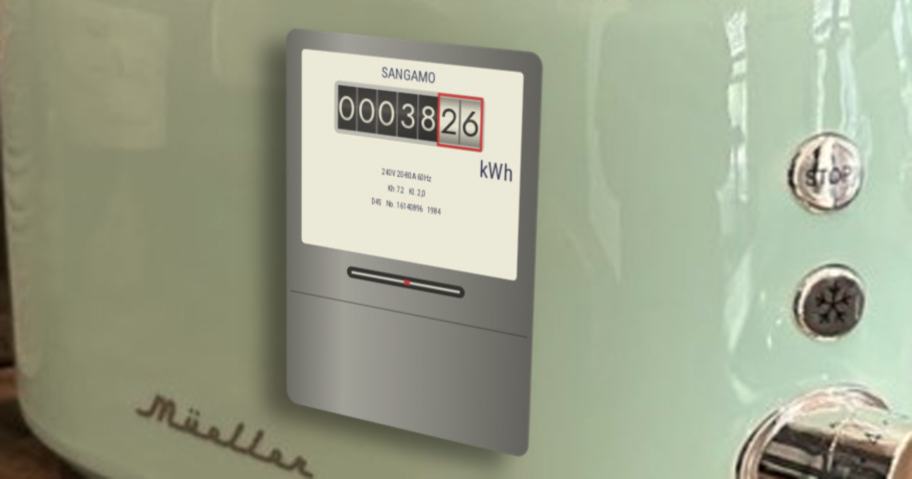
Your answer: 38.26 kWh
